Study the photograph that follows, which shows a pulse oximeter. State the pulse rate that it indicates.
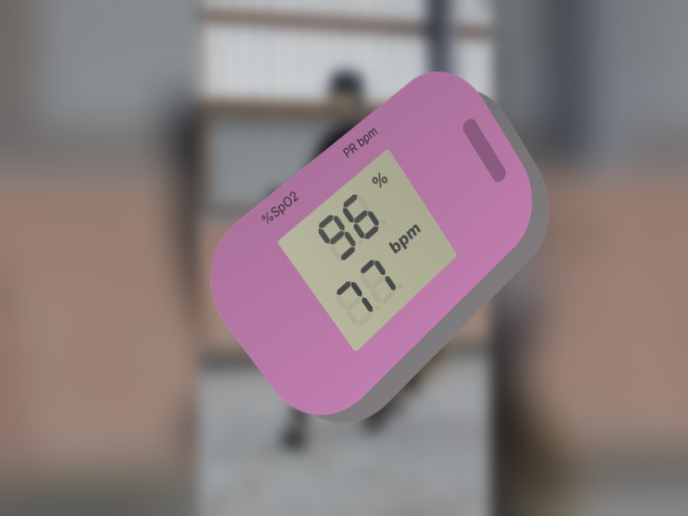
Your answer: 77 bpm
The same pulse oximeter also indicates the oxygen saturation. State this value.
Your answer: 96 %
